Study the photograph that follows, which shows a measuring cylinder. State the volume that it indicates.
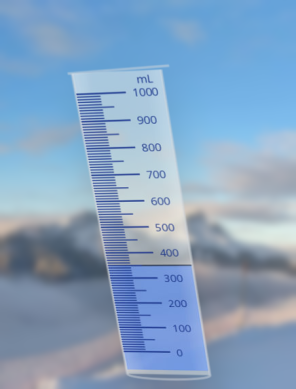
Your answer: 350 mL
